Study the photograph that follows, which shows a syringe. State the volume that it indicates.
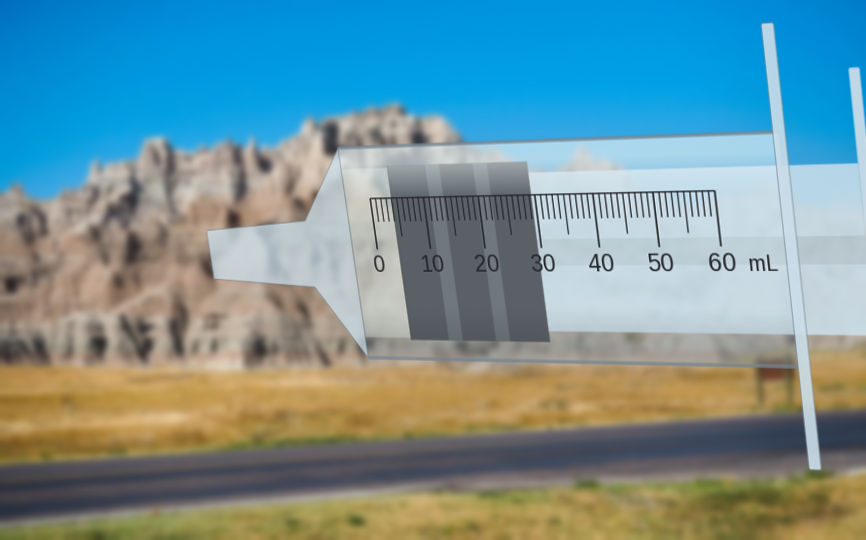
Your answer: 4 mL
